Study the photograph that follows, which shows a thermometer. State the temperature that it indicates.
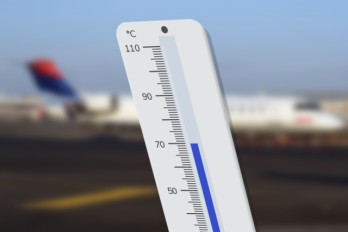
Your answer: 70 °C
